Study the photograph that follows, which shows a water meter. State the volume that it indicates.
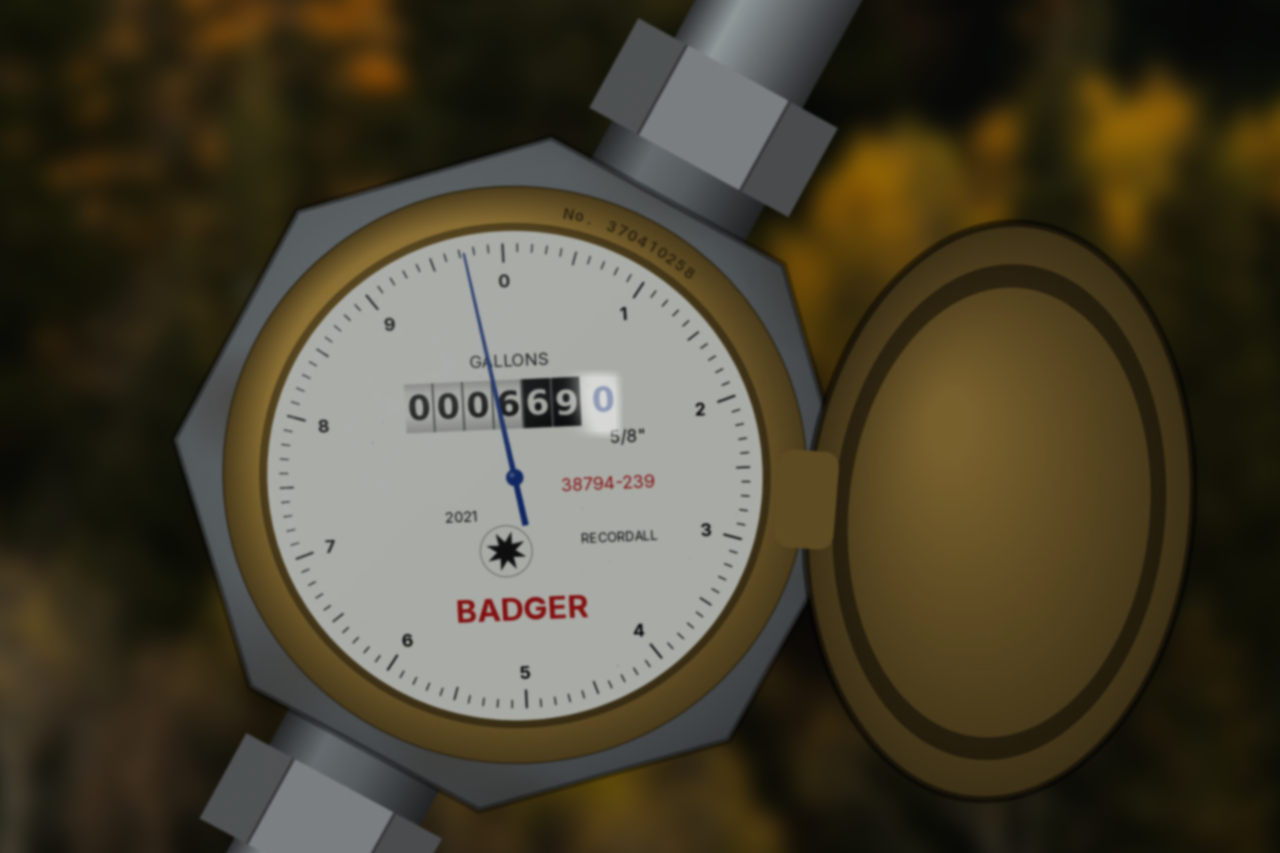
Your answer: 6689.7 gal
